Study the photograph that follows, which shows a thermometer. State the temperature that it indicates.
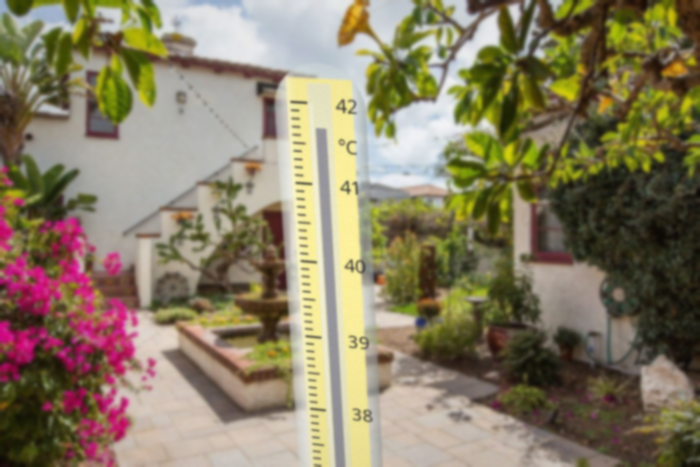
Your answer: 41.7 °C
